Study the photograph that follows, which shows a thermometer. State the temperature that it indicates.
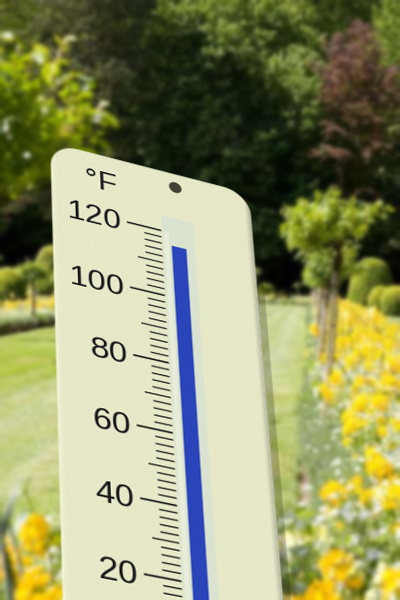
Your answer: 116 °F
